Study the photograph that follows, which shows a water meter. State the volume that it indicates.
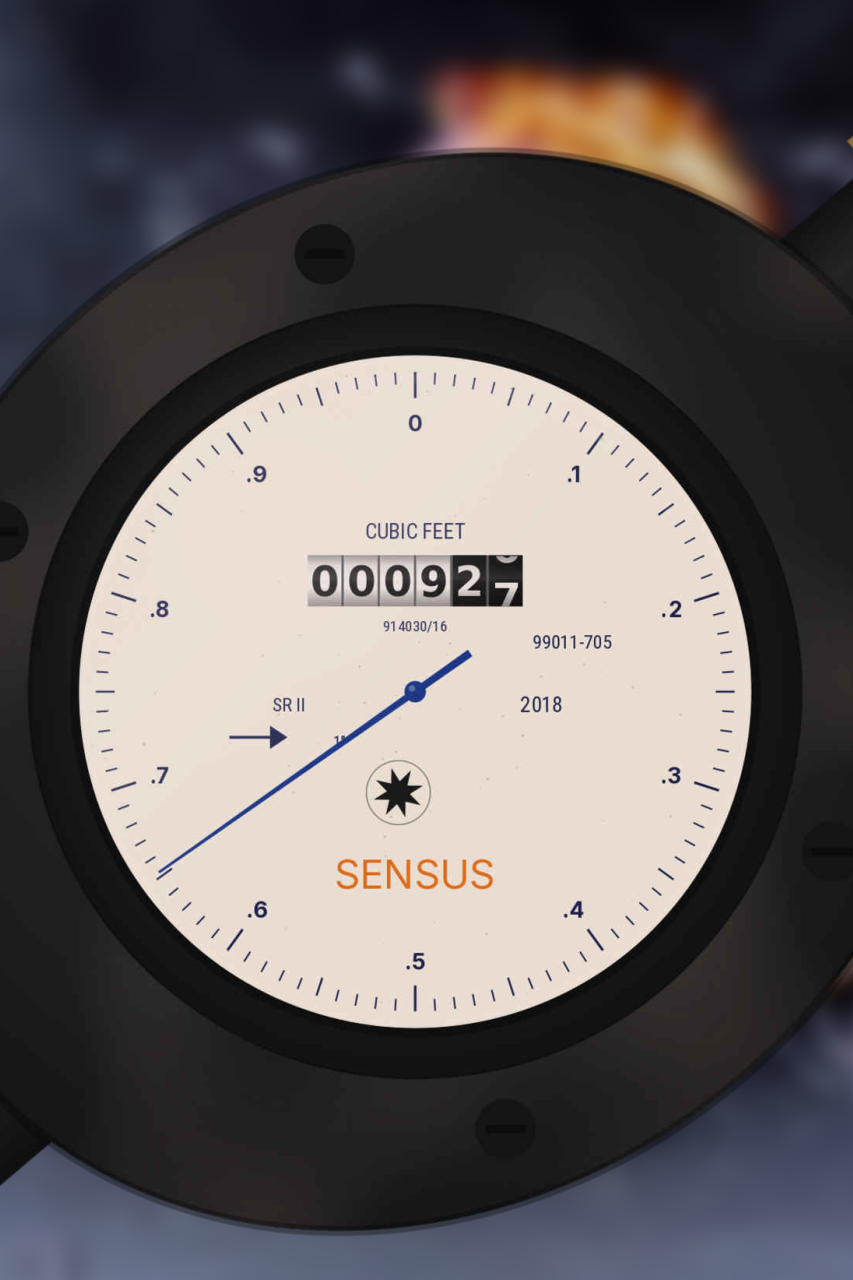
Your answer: 926.65 ft³
